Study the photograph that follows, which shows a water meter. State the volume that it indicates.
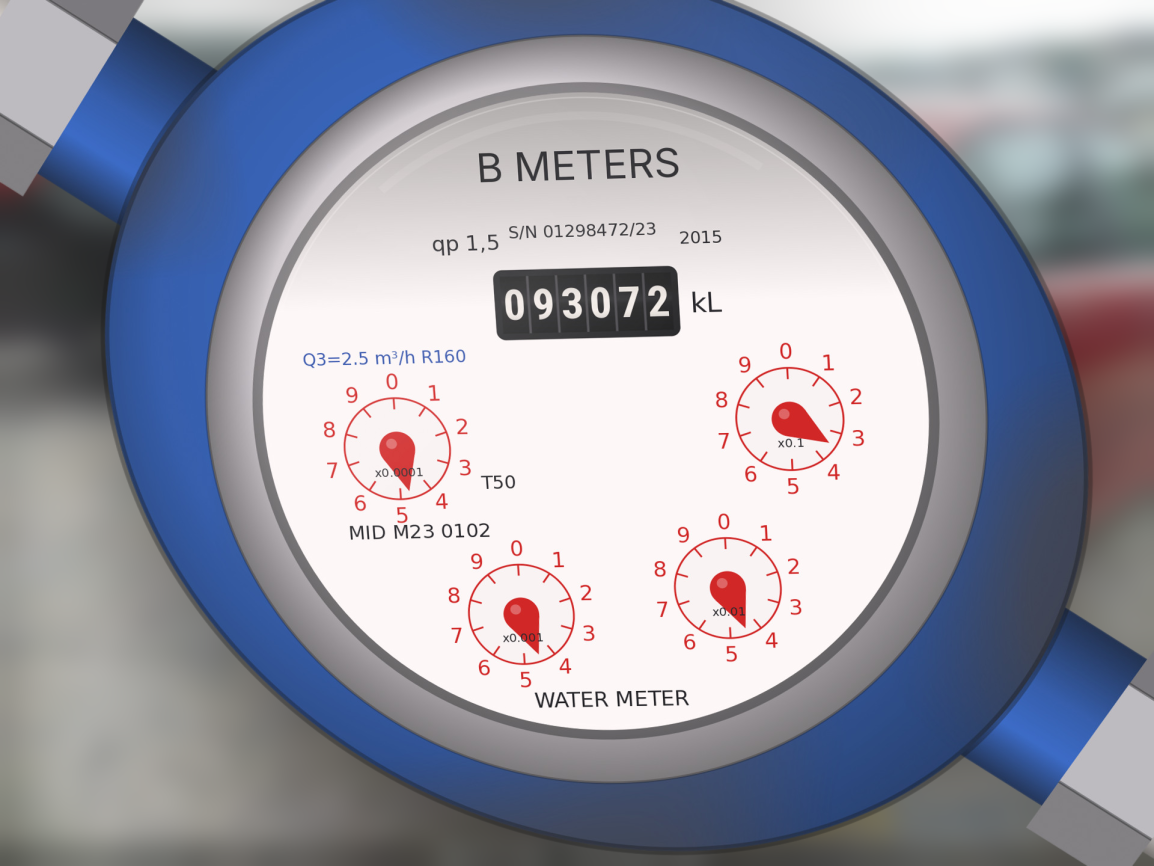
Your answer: 93072.3444 kL
